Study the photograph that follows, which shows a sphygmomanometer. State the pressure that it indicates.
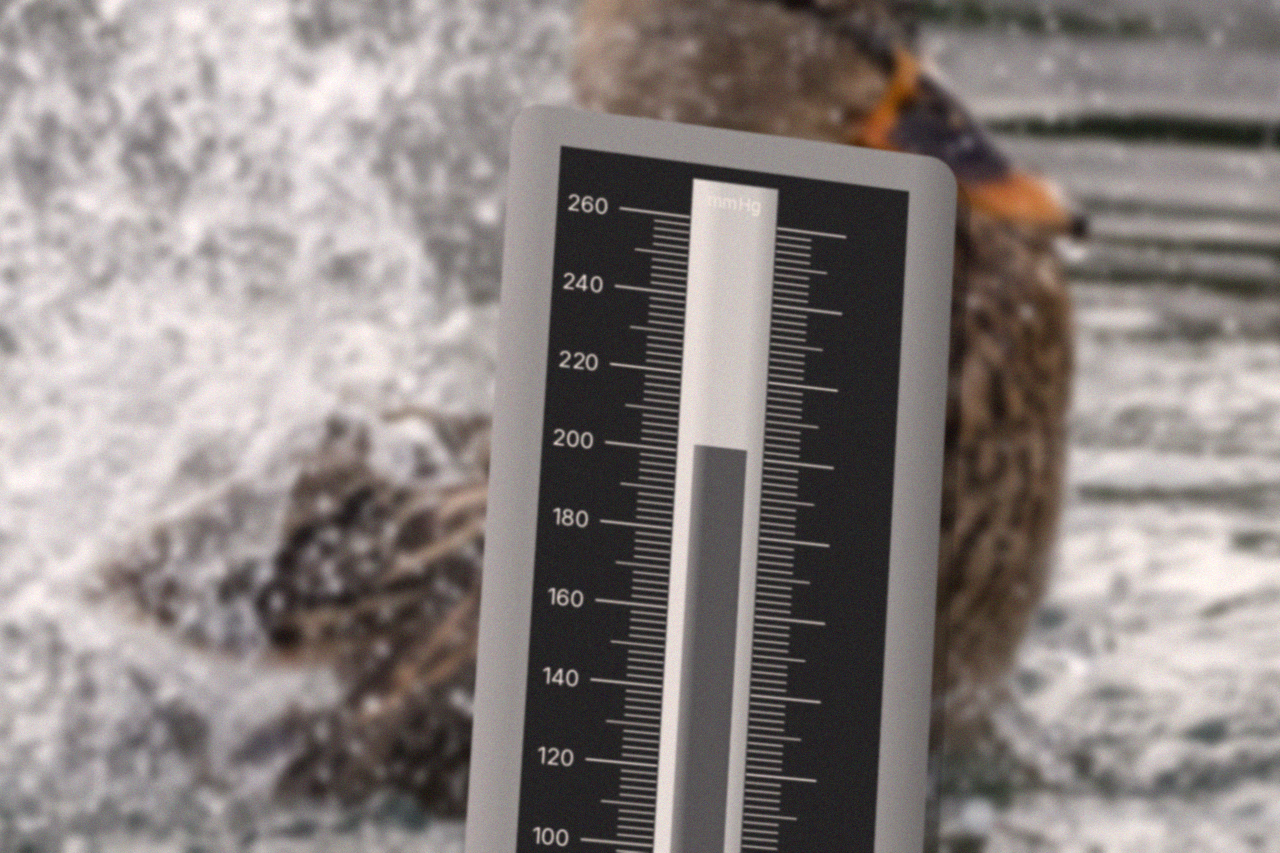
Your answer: 202 mmHg
